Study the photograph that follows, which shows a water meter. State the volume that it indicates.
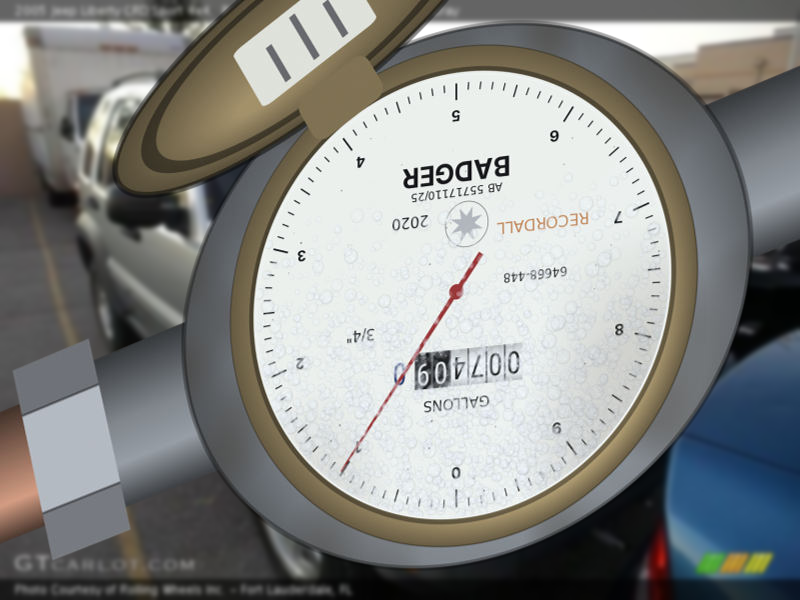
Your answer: 74091.0 gal
